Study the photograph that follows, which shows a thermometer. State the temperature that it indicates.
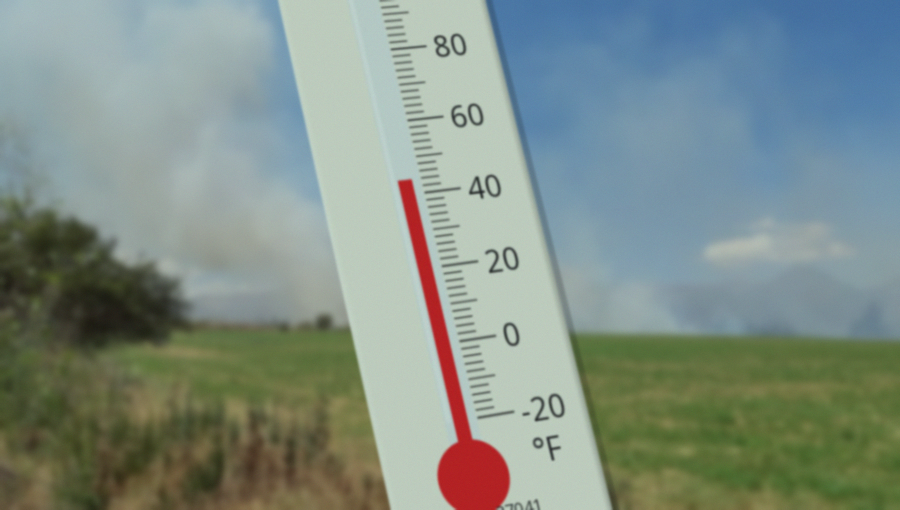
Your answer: 44 °F
